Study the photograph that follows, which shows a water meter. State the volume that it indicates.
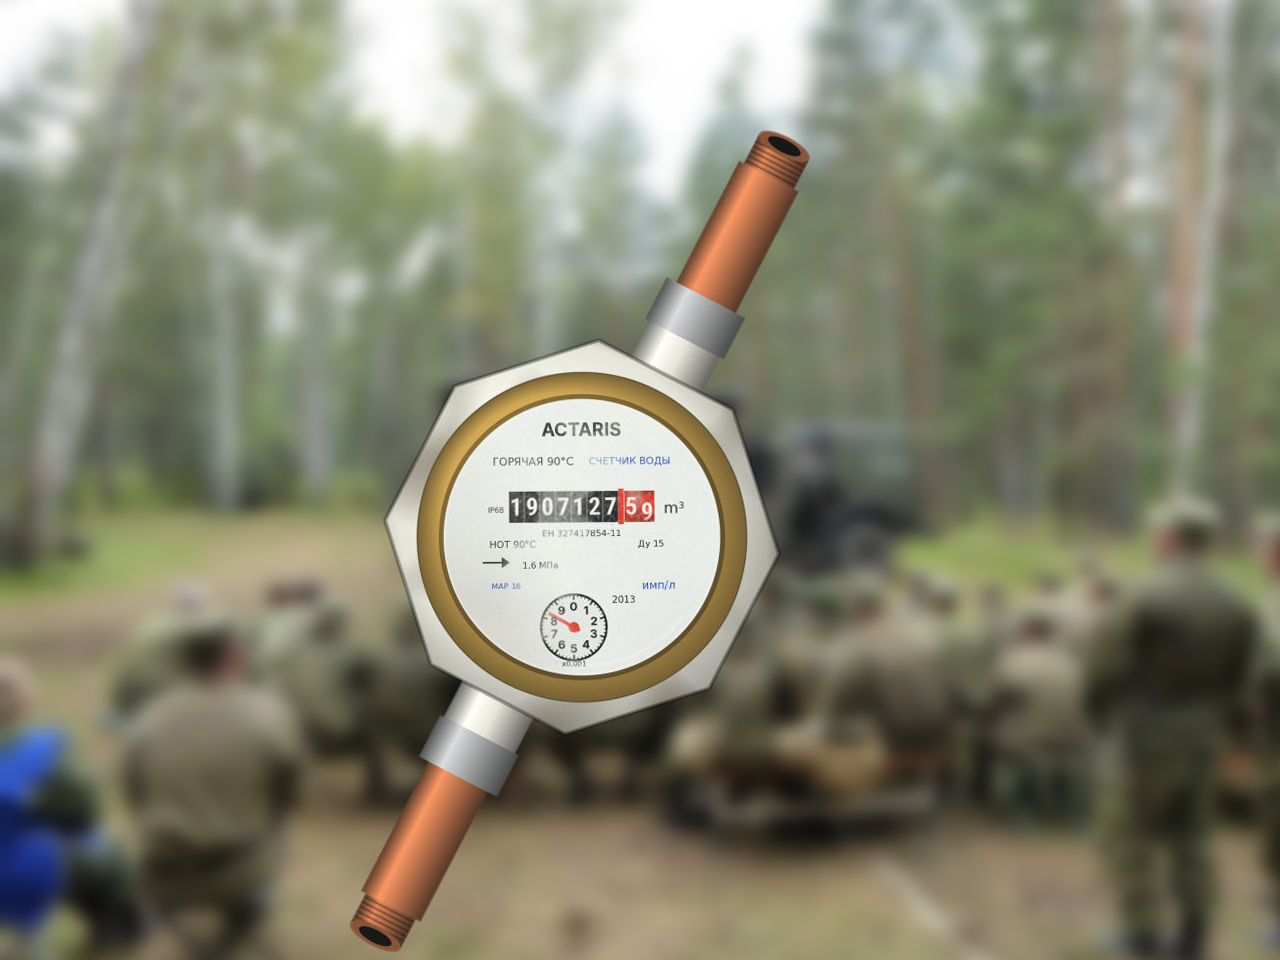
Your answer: 1907127.588 m³
